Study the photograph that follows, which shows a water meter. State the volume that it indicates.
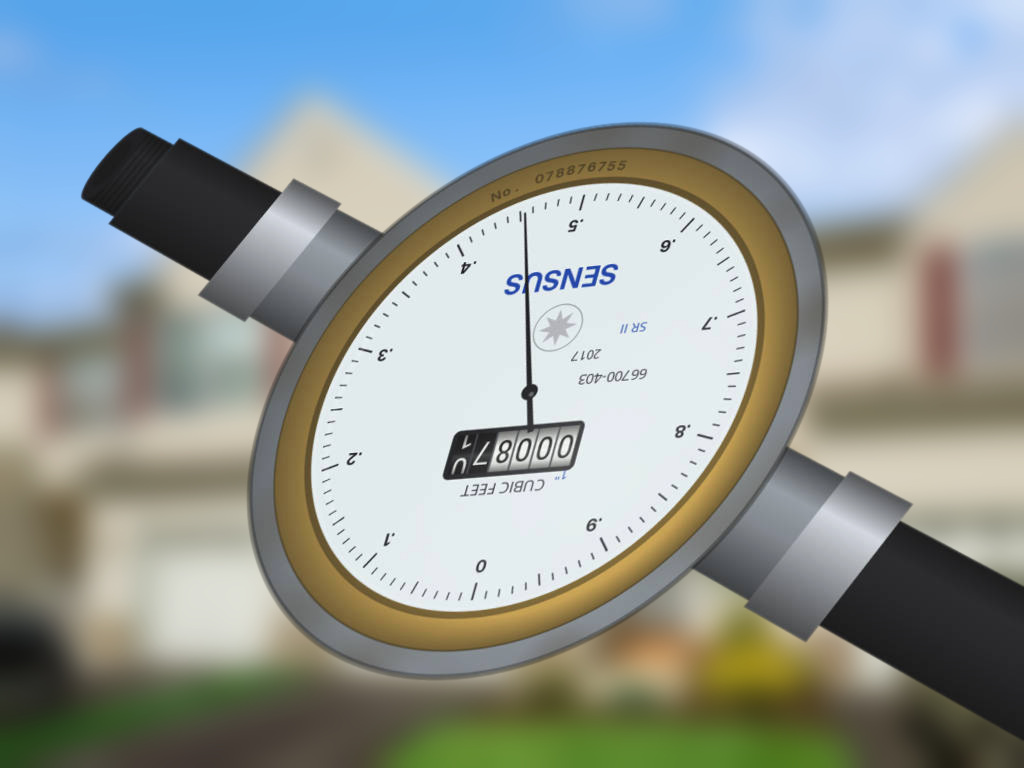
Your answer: 870.45 ft³
